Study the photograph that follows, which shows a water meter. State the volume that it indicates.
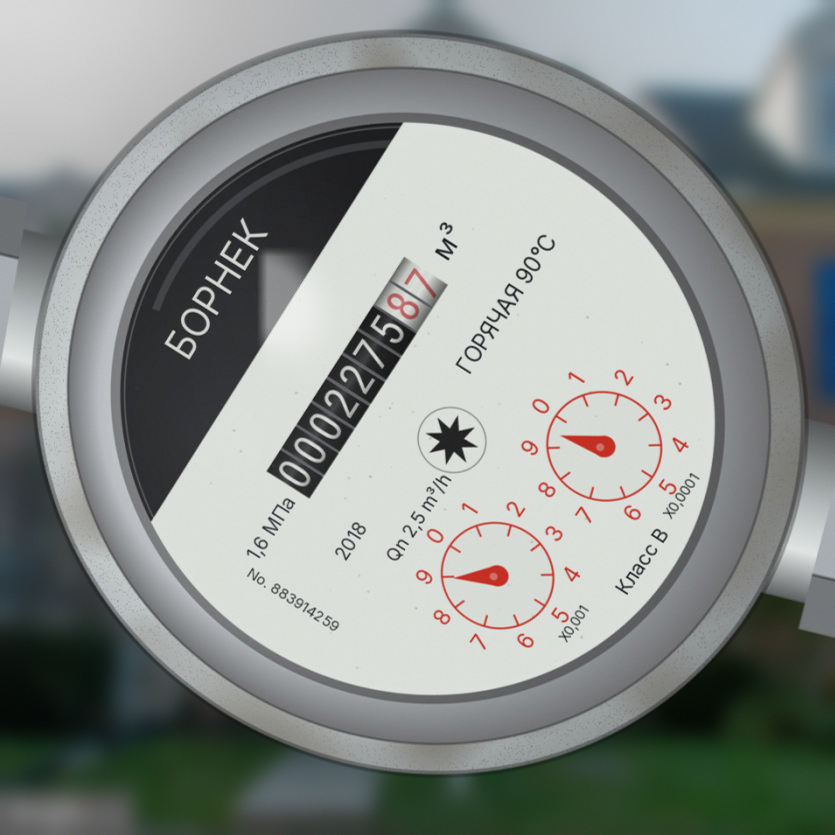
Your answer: 2275.8689 m³
